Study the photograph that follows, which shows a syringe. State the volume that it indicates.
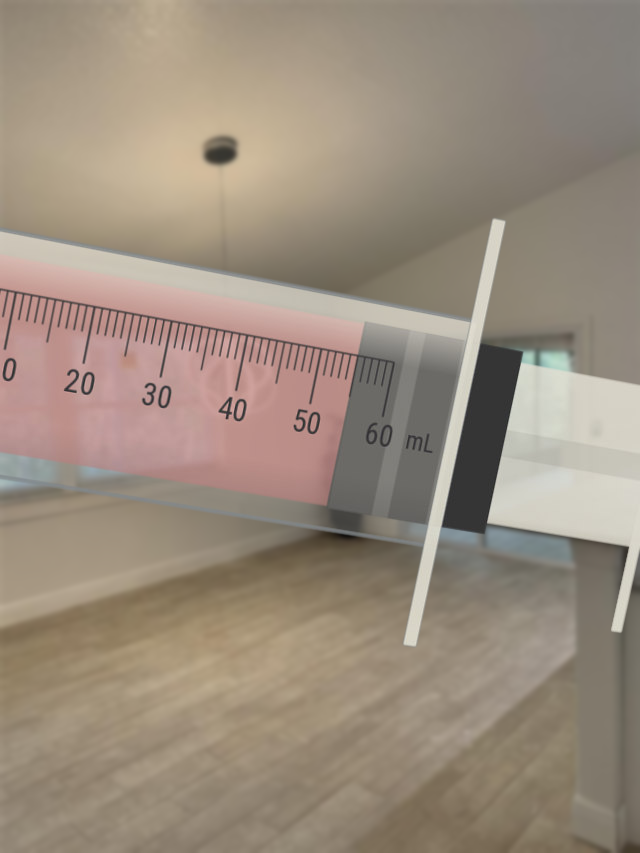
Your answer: 55 mL
